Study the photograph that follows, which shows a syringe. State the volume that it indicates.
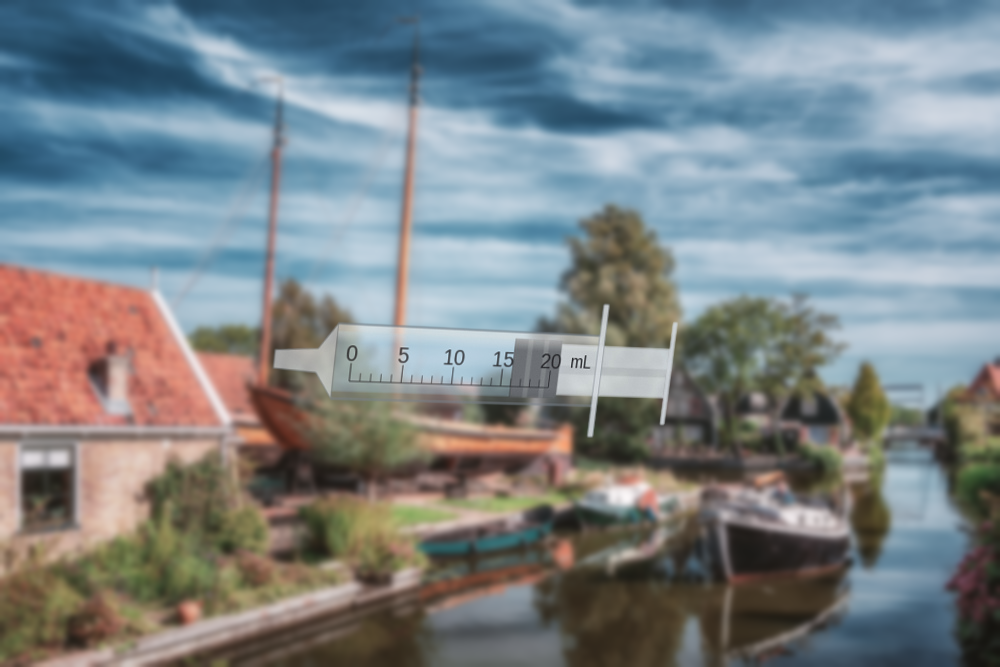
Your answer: 16 mL
